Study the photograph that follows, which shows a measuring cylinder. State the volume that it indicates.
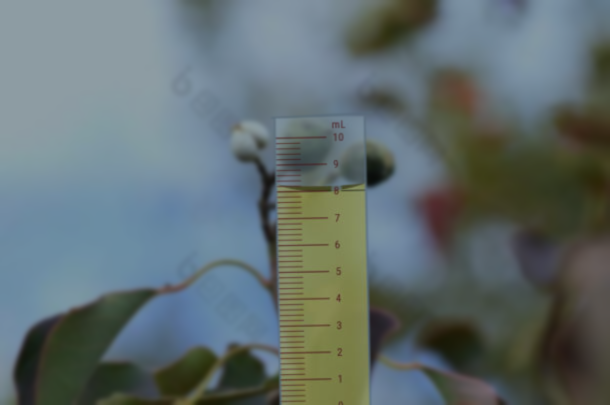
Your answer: 8 mL
